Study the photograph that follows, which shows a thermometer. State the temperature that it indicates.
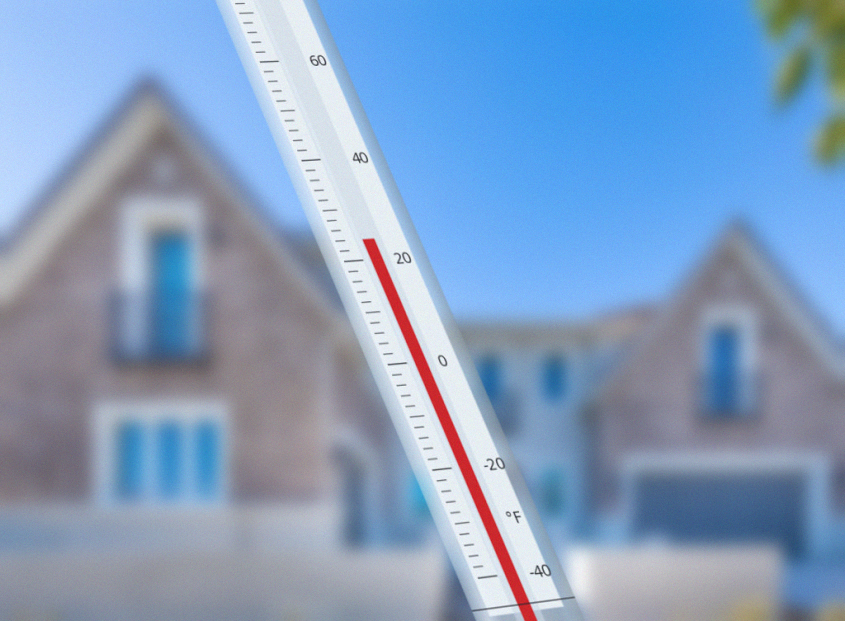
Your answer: 24 °F
